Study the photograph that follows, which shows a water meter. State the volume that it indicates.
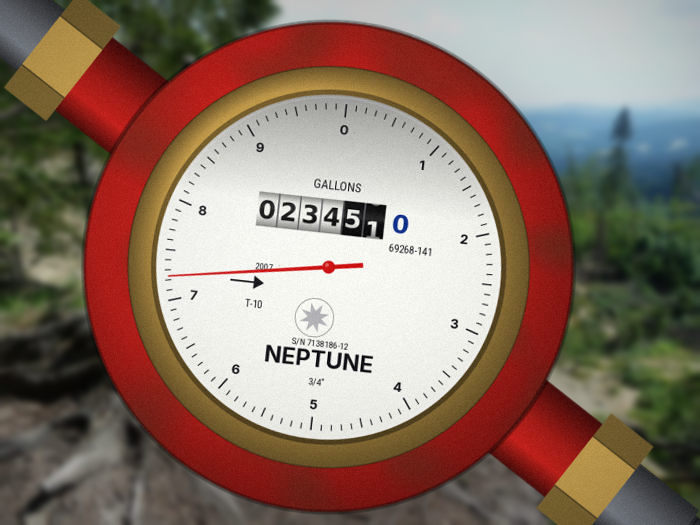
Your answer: 234507.2 gal
